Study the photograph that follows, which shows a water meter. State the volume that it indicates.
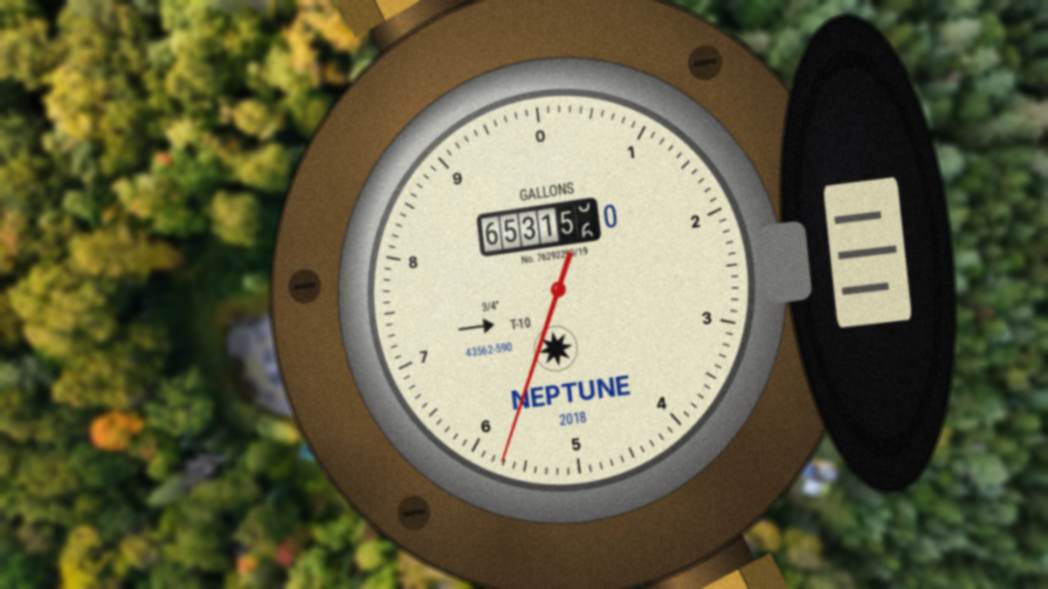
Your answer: 6531555.7 gal
